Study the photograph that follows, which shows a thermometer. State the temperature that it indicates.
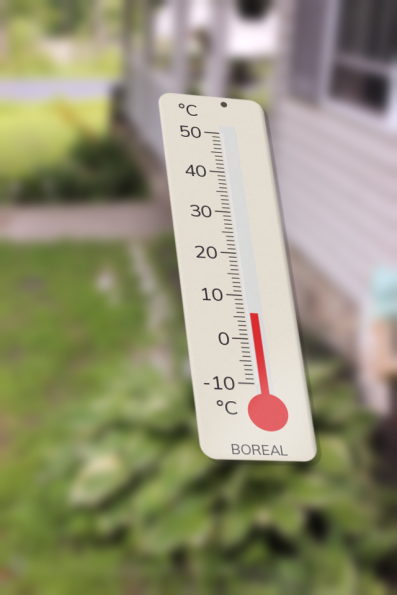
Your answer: 6 °C
